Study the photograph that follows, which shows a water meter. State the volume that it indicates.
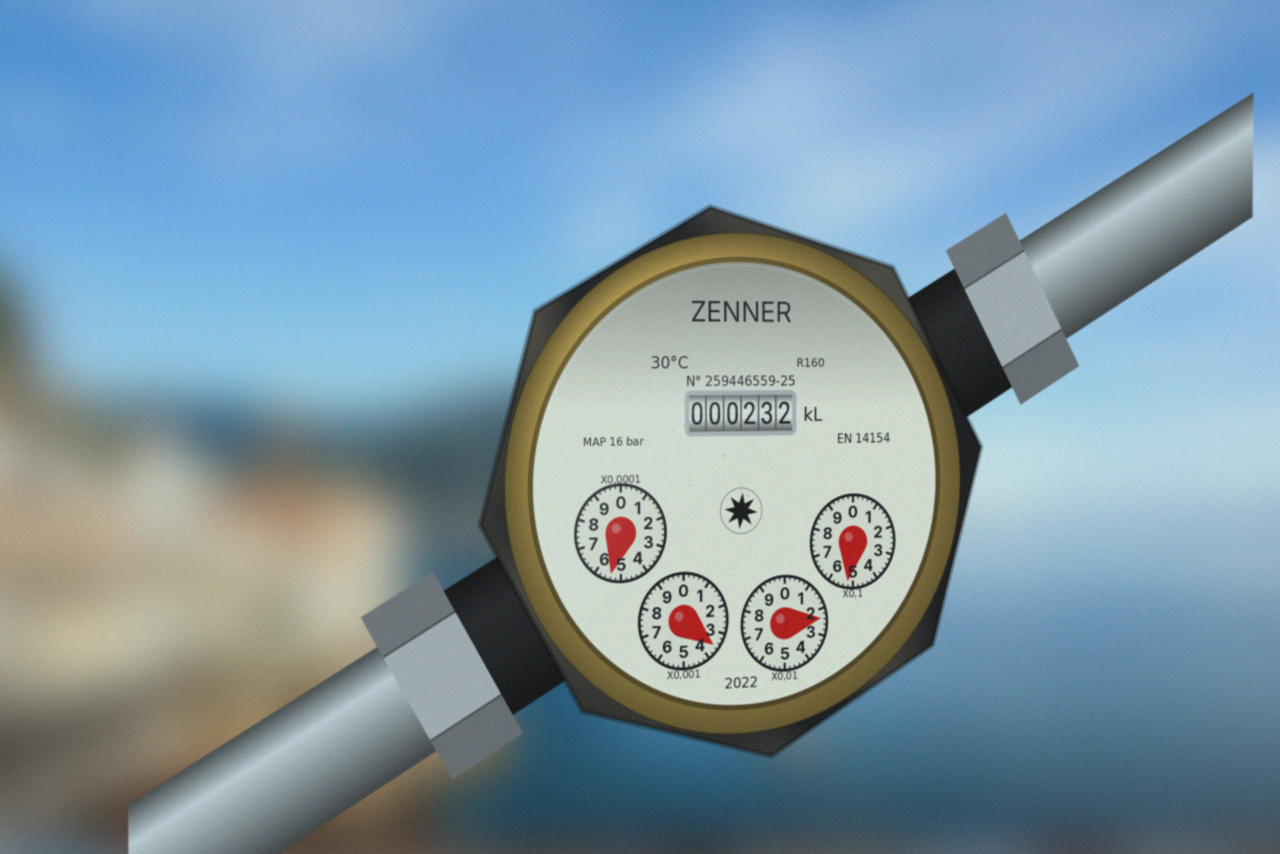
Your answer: 232.5235 kL
